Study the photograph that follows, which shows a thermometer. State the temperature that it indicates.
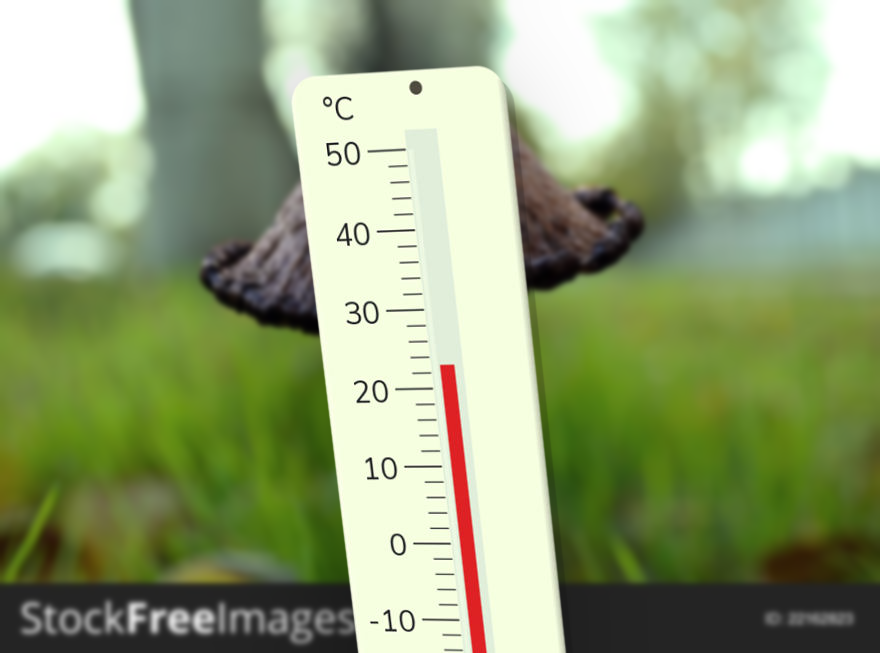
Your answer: 23 °C
